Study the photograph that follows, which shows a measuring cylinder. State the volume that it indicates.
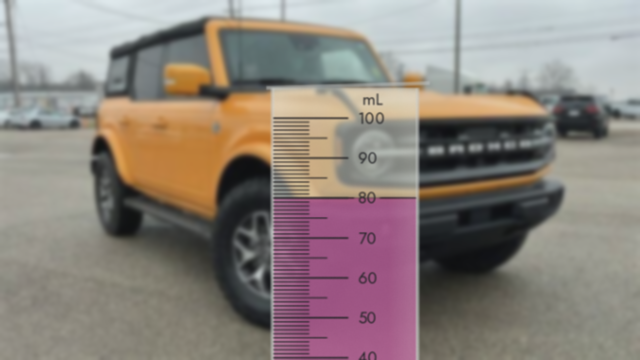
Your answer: 80 mL
